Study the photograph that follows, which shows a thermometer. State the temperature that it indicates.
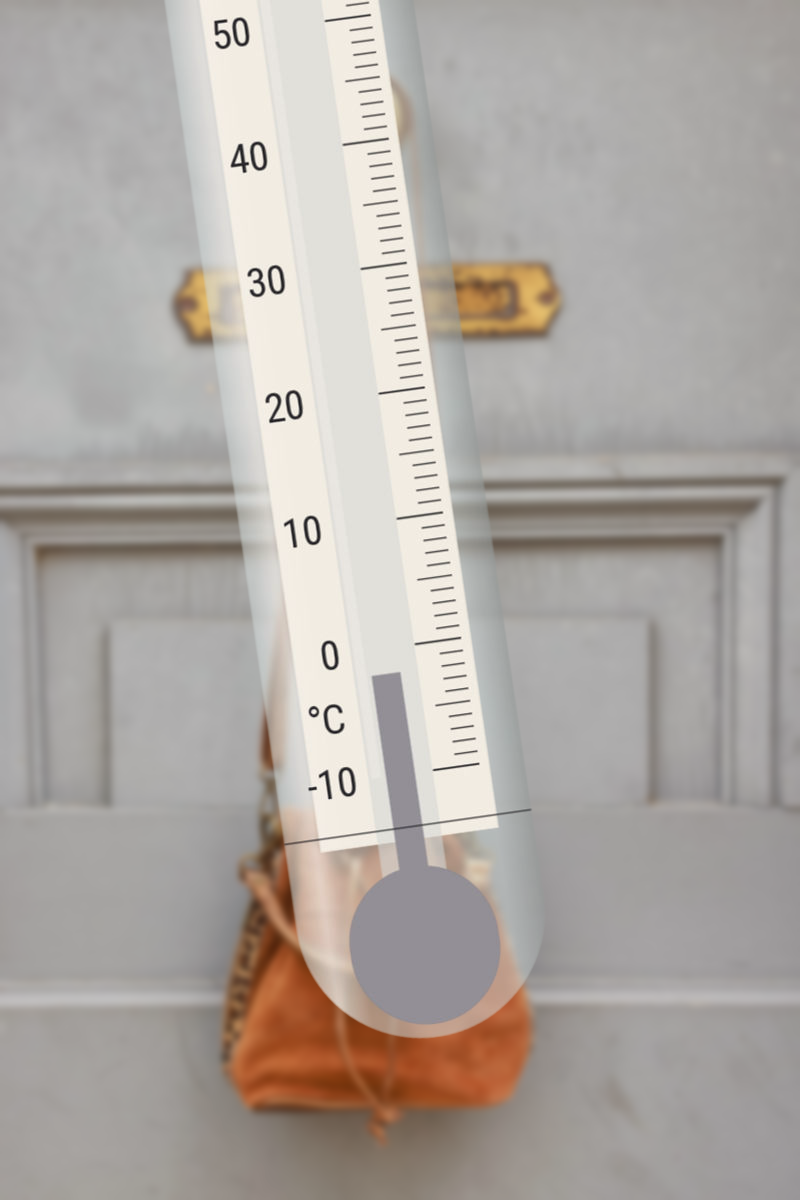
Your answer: -2 °C
